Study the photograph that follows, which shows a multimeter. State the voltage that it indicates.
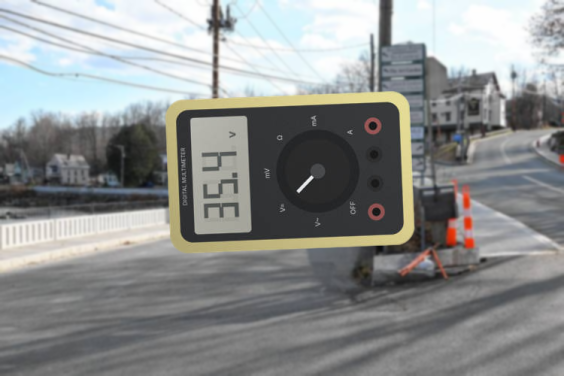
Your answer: 35.4 V
